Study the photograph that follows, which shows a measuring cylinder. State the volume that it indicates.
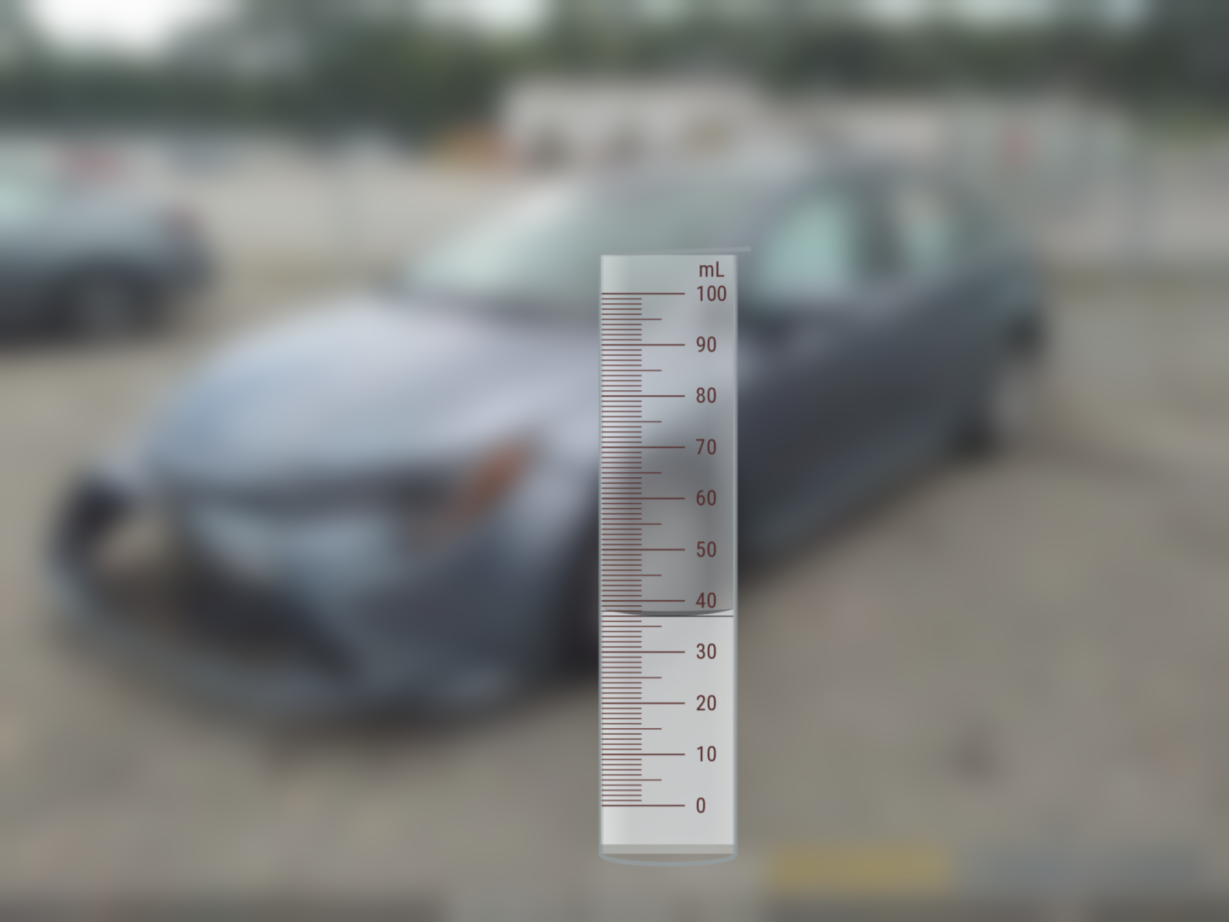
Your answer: 37 mL
